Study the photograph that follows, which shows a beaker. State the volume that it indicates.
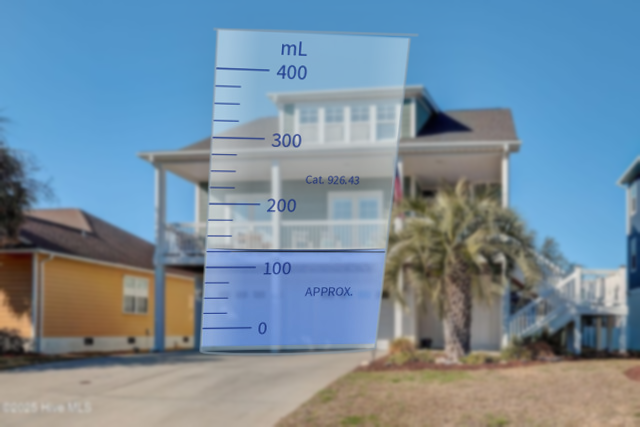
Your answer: 125 mL
